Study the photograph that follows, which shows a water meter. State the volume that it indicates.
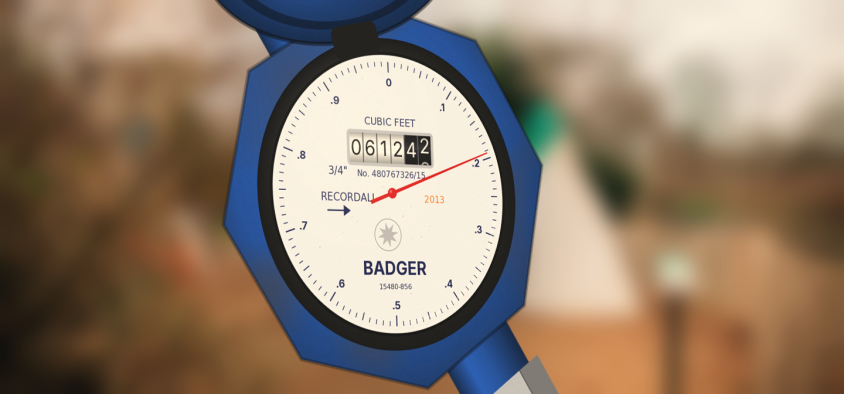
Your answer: 61242.19 ft³
